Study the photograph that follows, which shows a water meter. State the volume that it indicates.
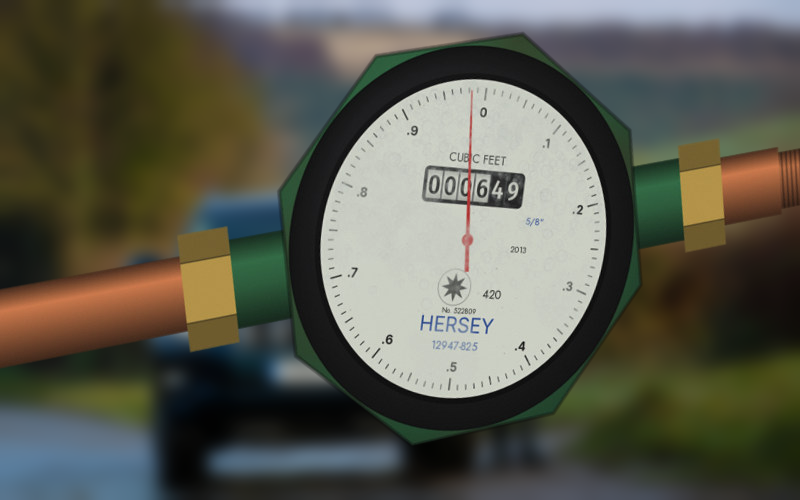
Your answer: 648.98 ft³
